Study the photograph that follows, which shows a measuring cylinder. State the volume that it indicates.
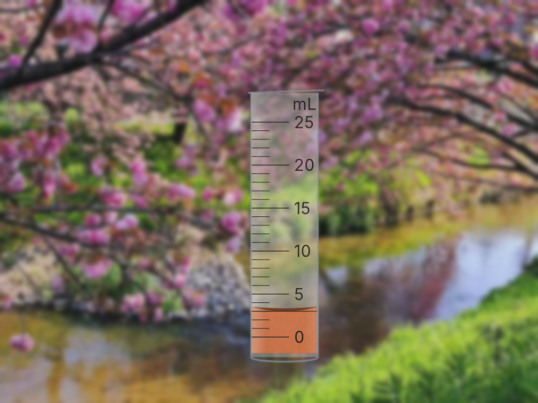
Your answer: 3 mL
